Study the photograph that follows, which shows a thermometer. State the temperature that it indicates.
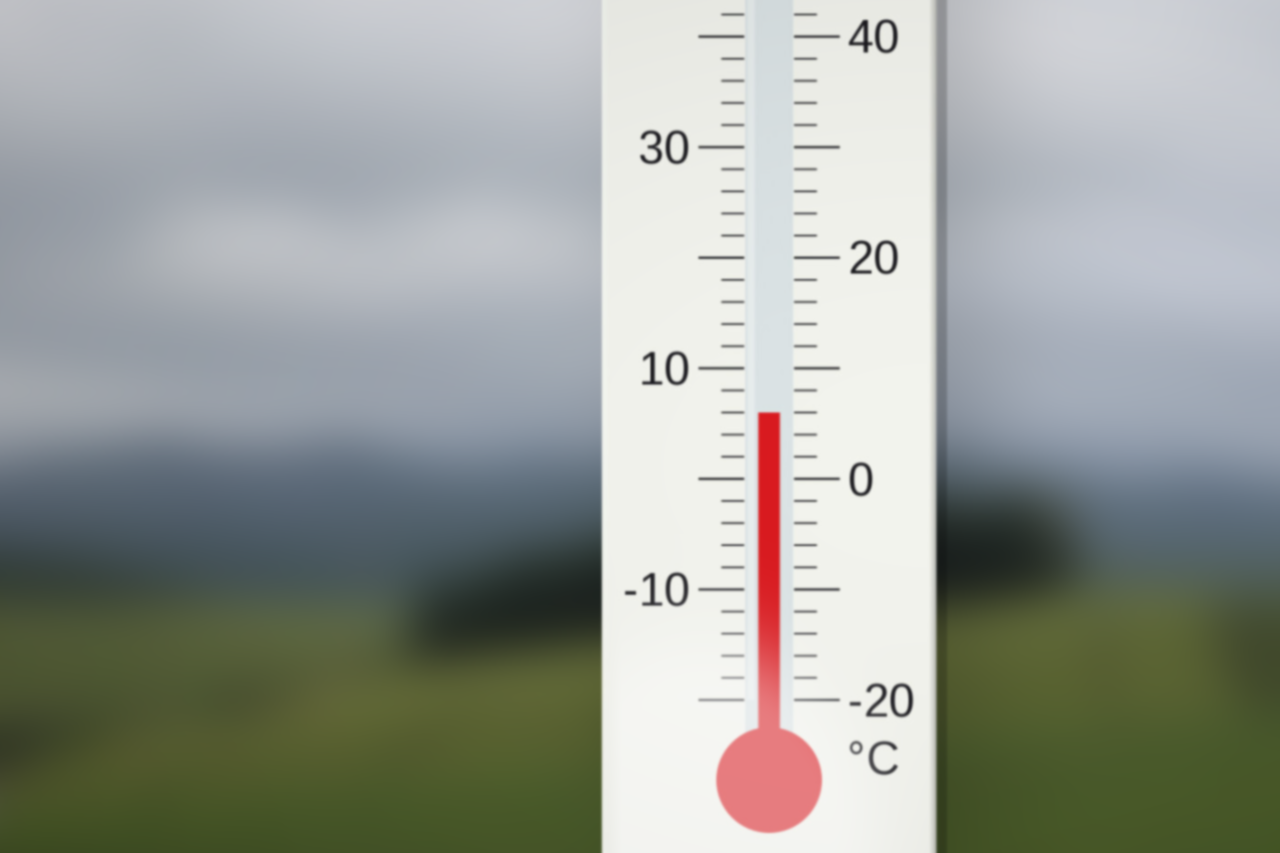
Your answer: 6 °C
